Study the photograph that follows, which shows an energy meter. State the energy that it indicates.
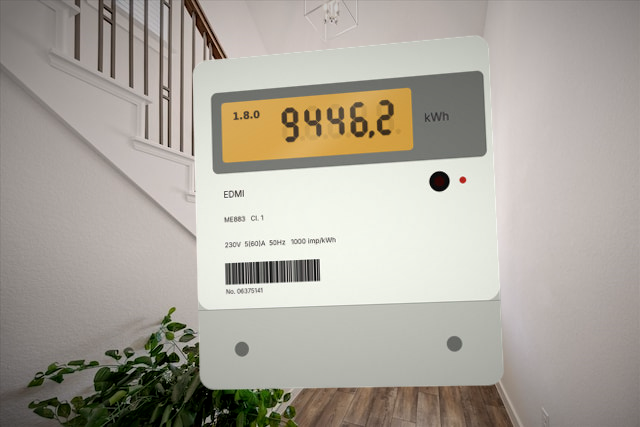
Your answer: 9446.2 kWh
